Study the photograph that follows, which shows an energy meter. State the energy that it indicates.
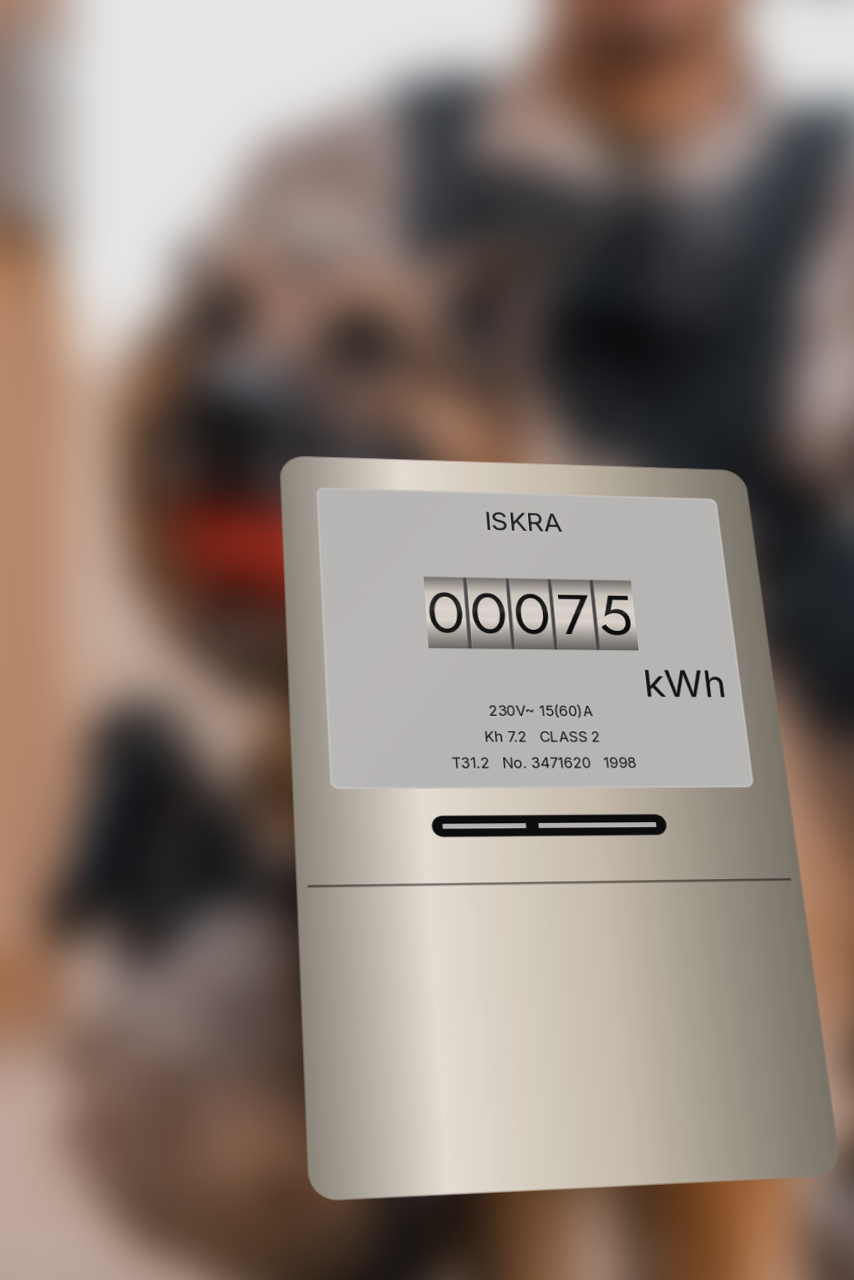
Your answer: 75 kWh
